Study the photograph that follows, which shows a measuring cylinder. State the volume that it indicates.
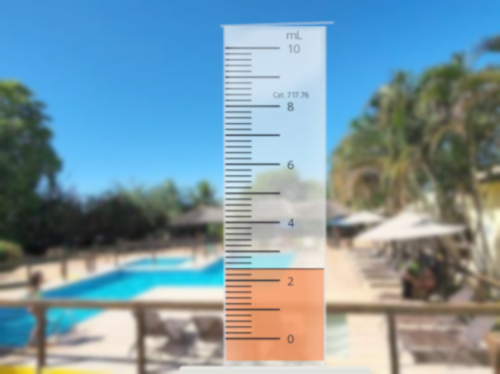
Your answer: 2.4 mL
